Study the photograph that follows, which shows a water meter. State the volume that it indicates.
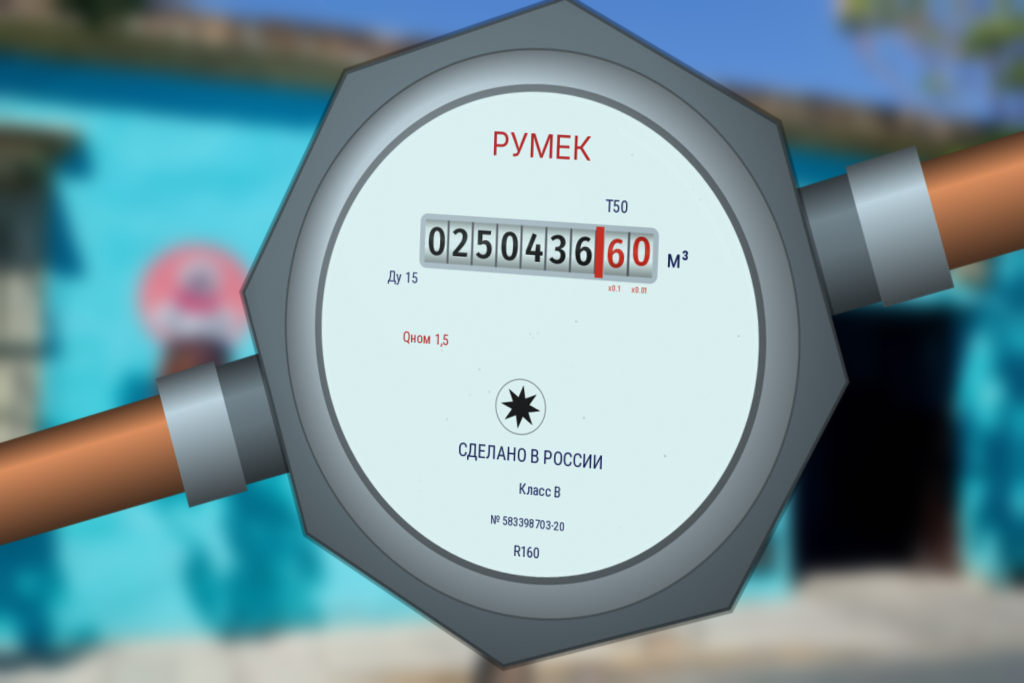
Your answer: 250436.60 m³
